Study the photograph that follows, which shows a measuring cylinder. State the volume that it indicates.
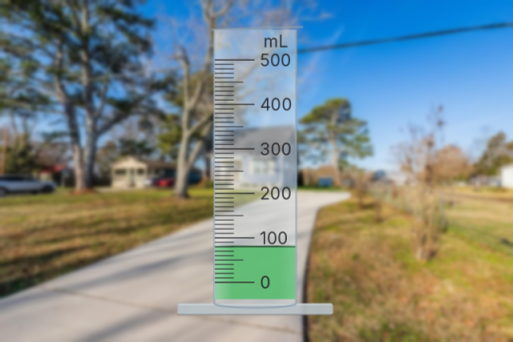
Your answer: 80 mL
